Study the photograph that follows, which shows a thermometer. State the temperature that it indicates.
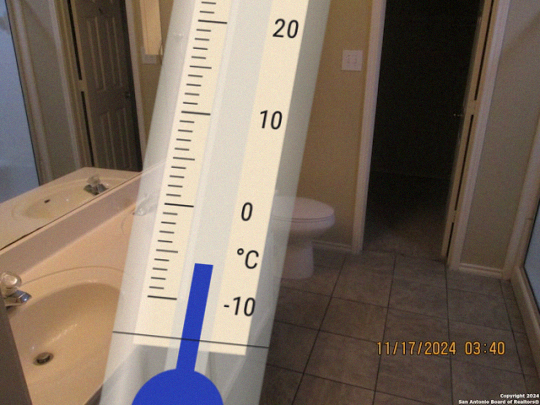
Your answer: -6 °C
